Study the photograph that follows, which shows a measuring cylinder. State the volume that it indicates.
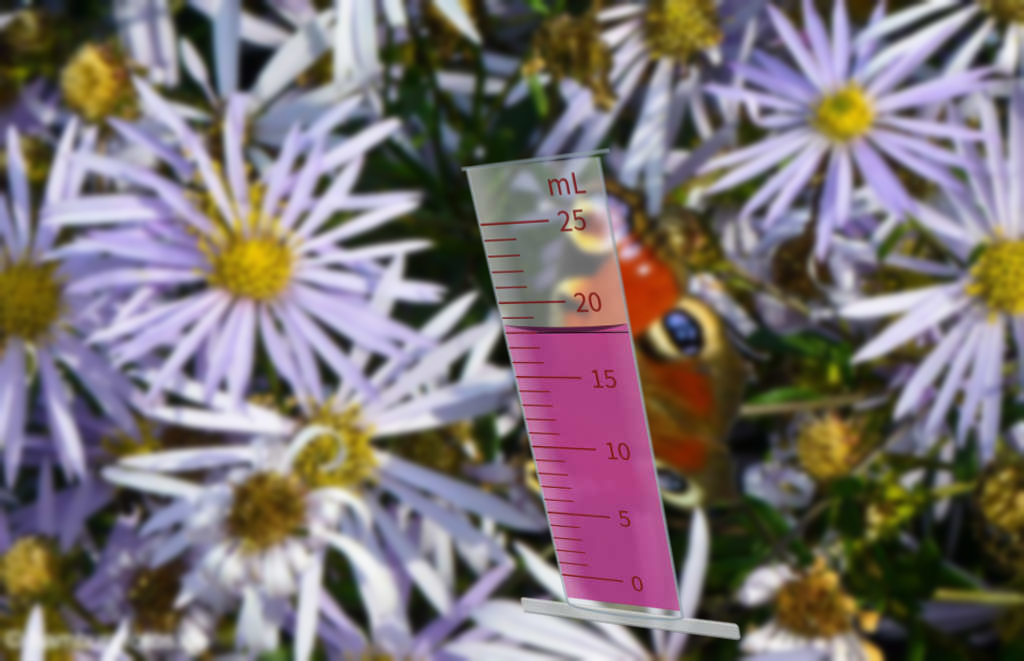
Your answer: 18 mL
